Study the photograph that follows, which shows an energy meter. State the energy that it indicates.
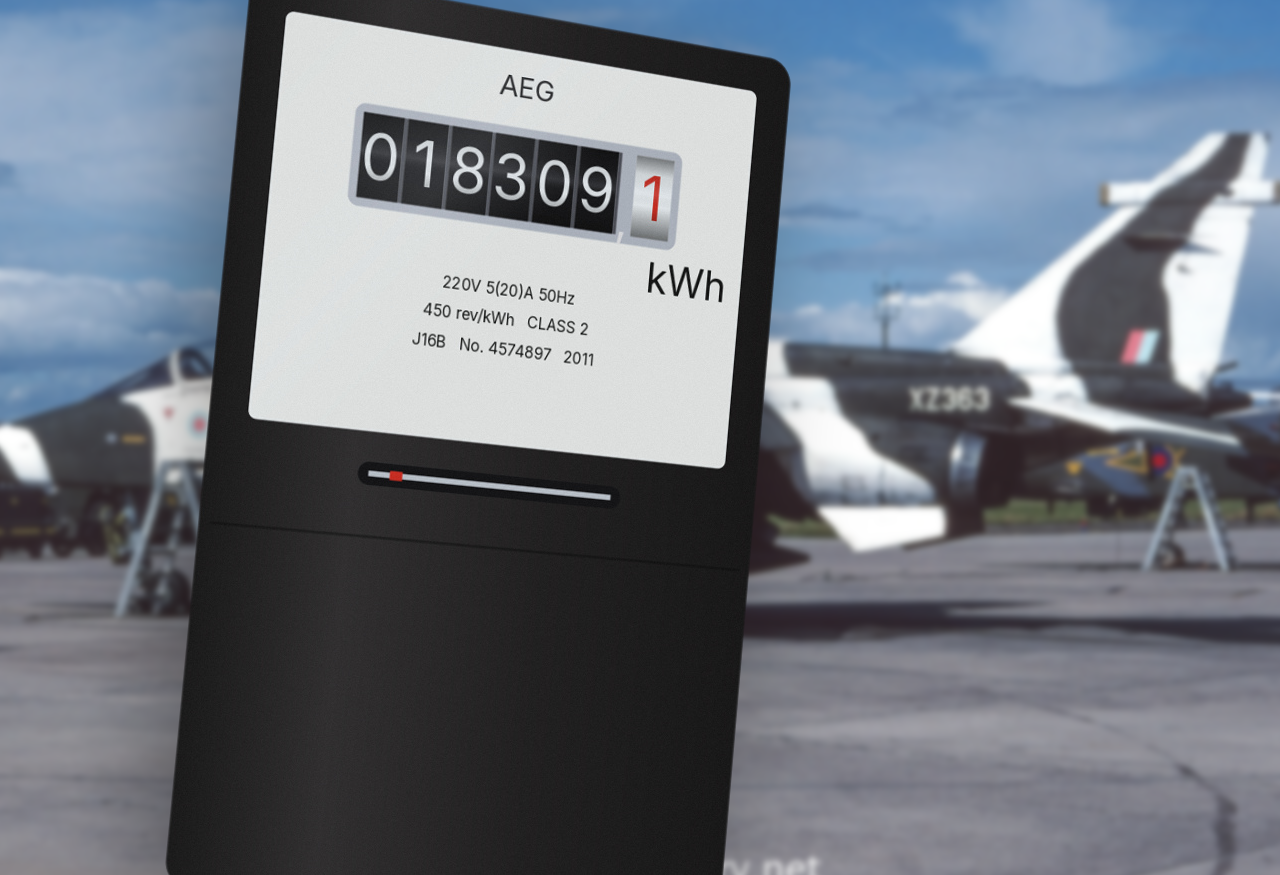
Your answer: 18309.1 kWh
